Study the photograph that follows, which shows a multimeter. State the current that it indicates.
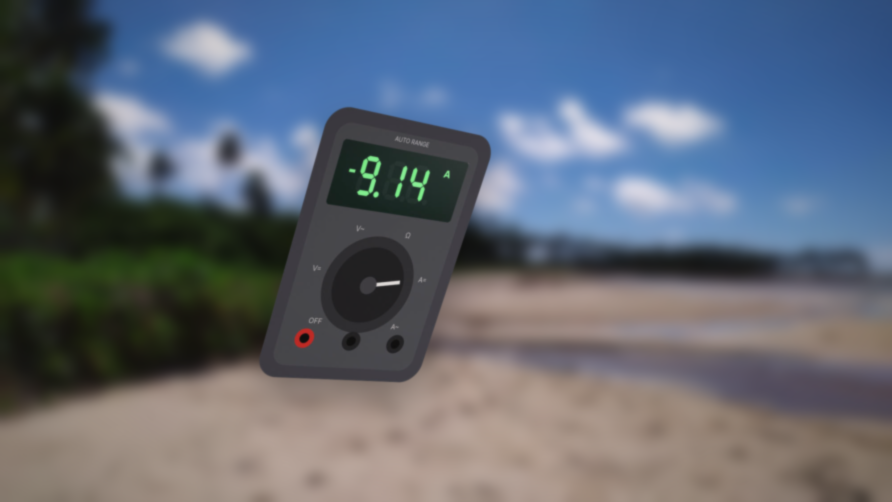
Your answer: -9.14 A
